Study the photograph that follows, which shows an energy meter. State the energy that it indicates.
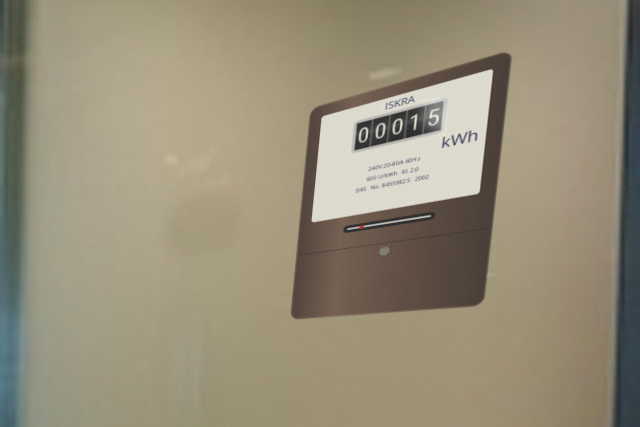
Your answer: 15 kWh
